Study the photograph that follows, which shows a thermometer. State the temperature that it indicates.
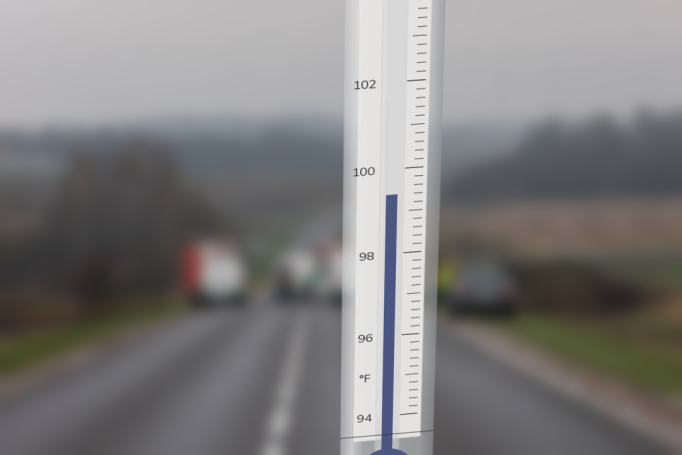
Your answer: 99.4 °F
